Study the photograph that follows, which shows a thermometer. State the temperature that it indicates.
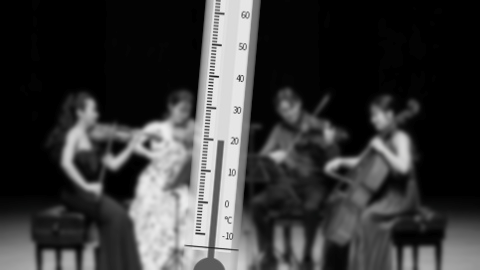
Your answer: 20 °C
